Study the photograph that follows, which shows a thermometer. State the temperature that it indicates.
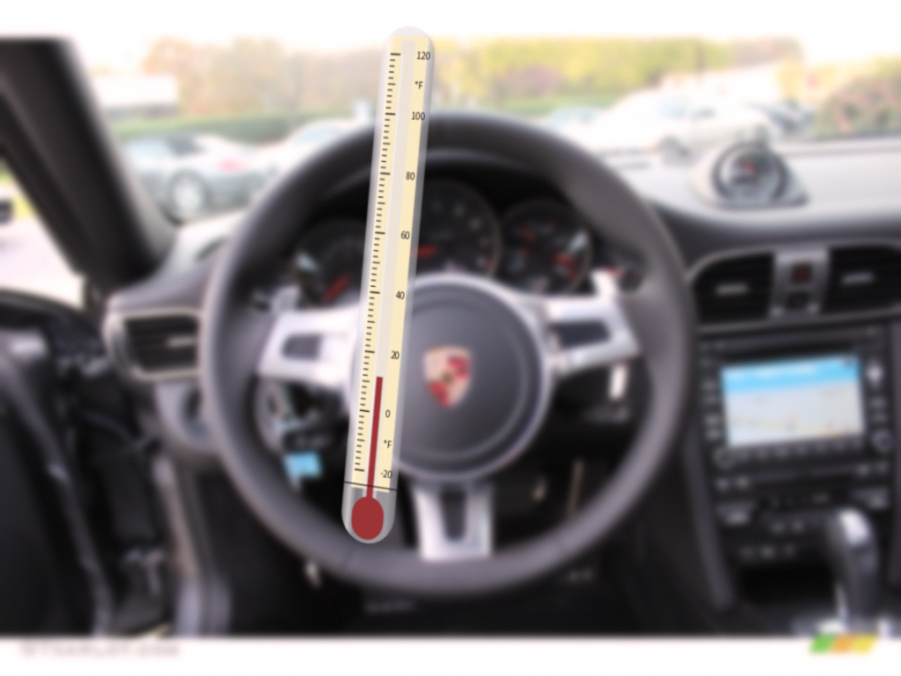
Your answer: 12 °F
